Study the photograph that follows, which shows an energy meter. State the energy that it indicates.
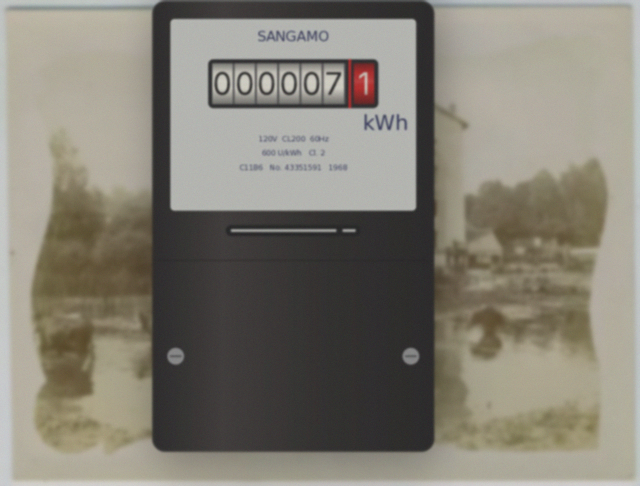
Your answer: 7.1 kWh
